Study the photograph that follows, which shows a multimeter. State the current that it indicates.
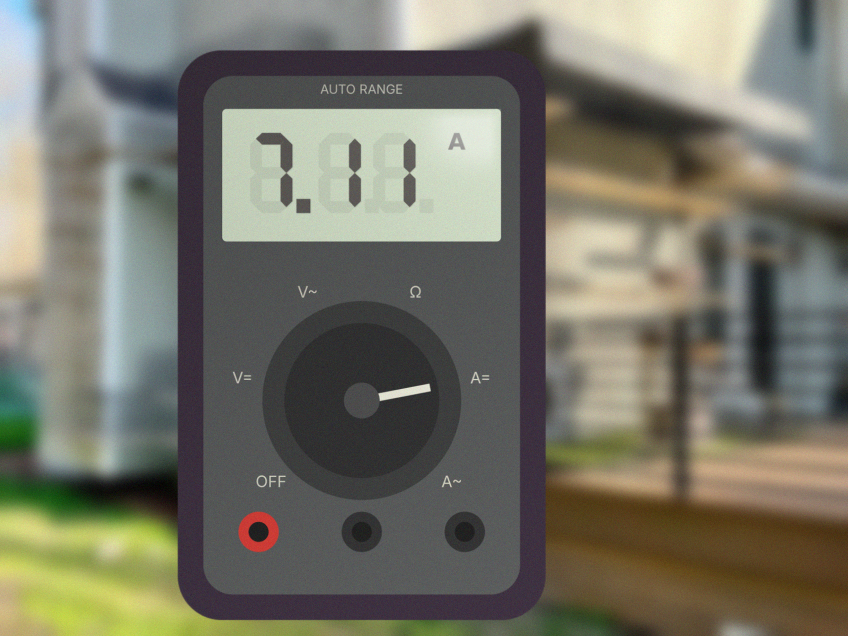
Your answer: 7.11 A
